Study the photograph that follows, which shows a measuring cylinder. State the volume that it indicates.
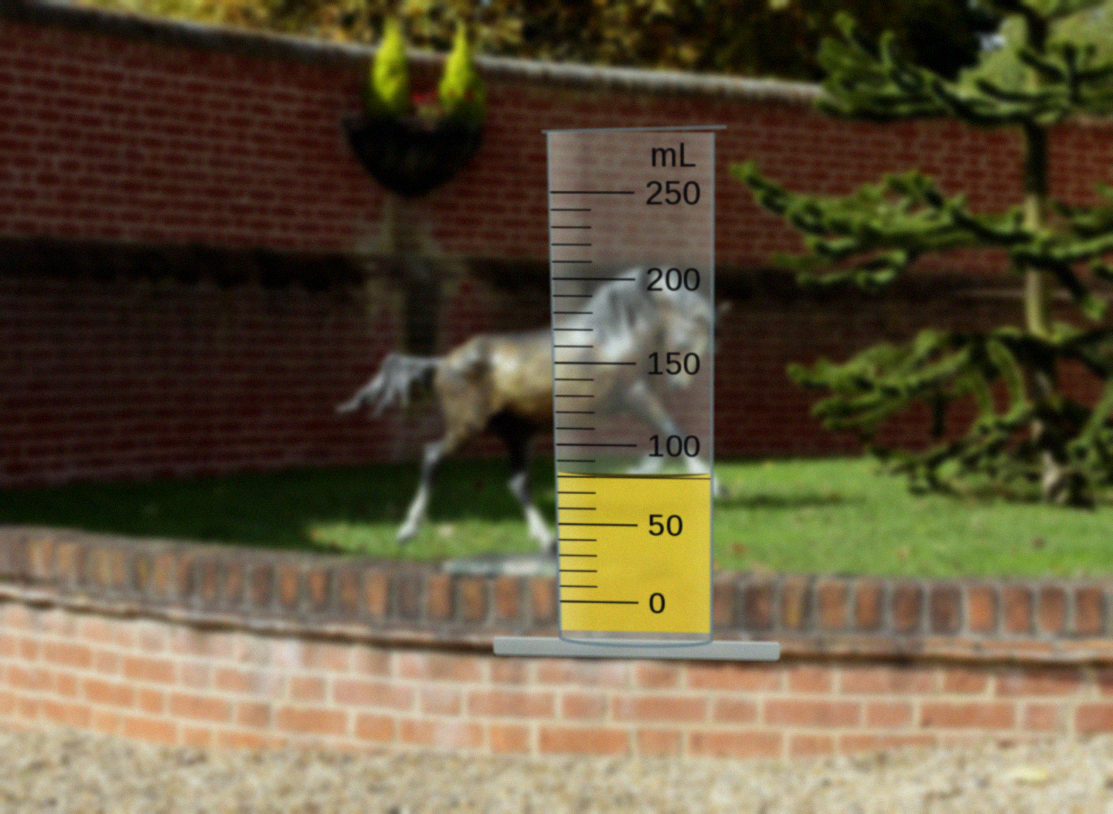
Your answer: 80 mL
